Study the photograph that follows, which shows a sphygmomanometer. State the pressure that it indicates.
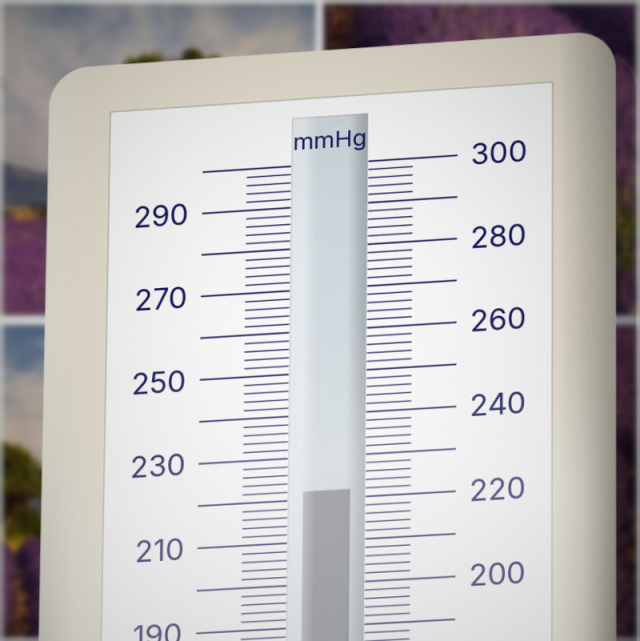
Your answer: 222 mmHg
